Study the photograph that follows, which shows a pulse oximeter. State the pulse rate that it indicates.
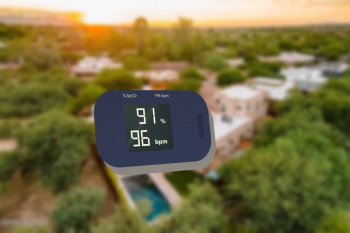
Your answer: 96 bpm
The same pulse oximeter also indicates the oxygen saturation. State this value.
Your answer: 91 %
